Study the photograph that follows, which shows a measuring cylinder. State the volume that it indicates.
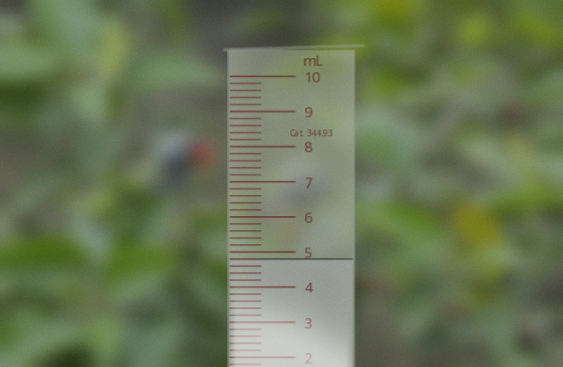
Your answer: 4.8 mL
